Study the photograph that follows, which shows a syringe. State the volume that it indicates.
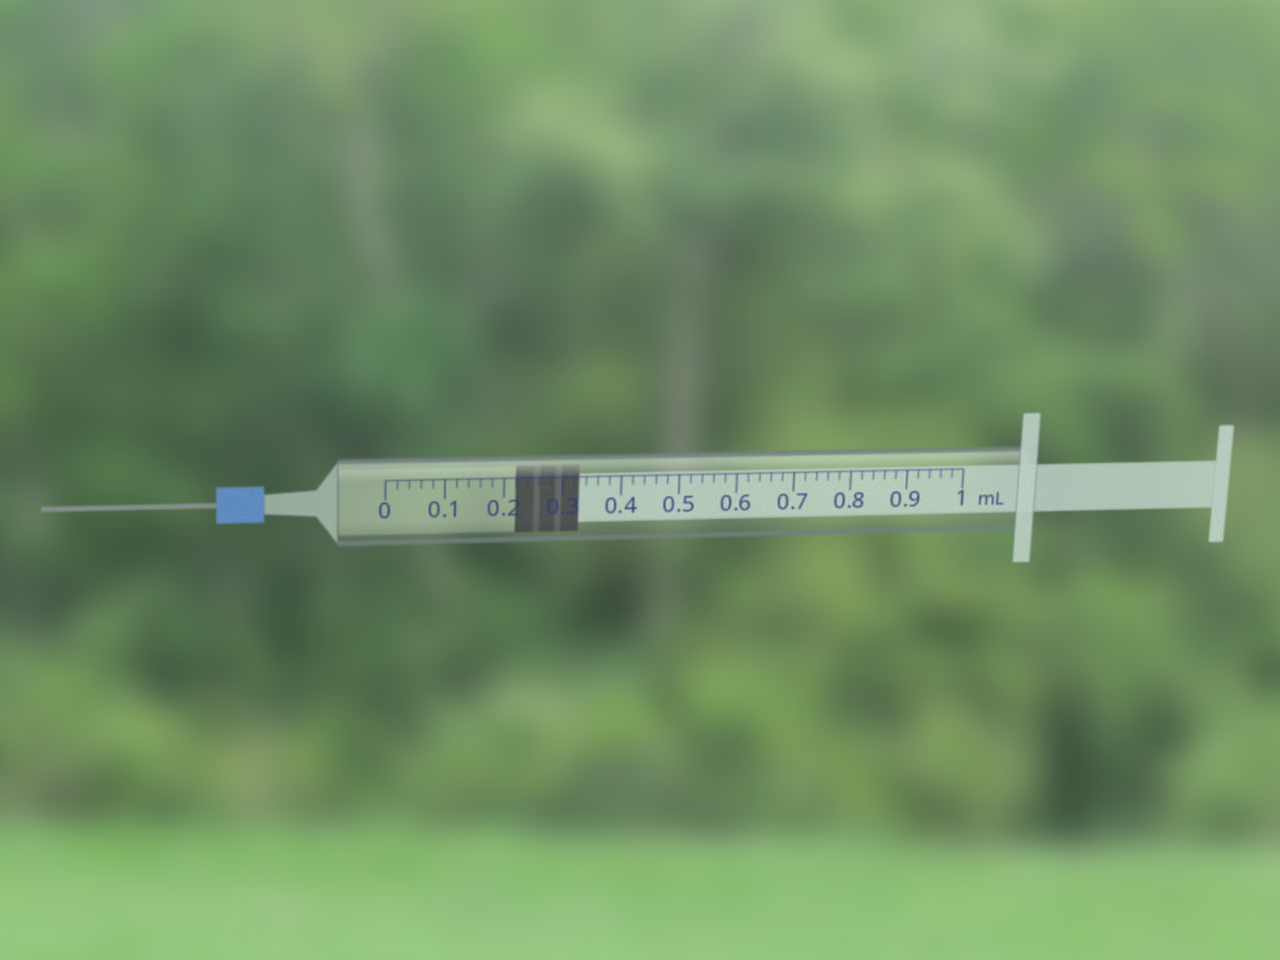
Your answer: 0.22 mL
